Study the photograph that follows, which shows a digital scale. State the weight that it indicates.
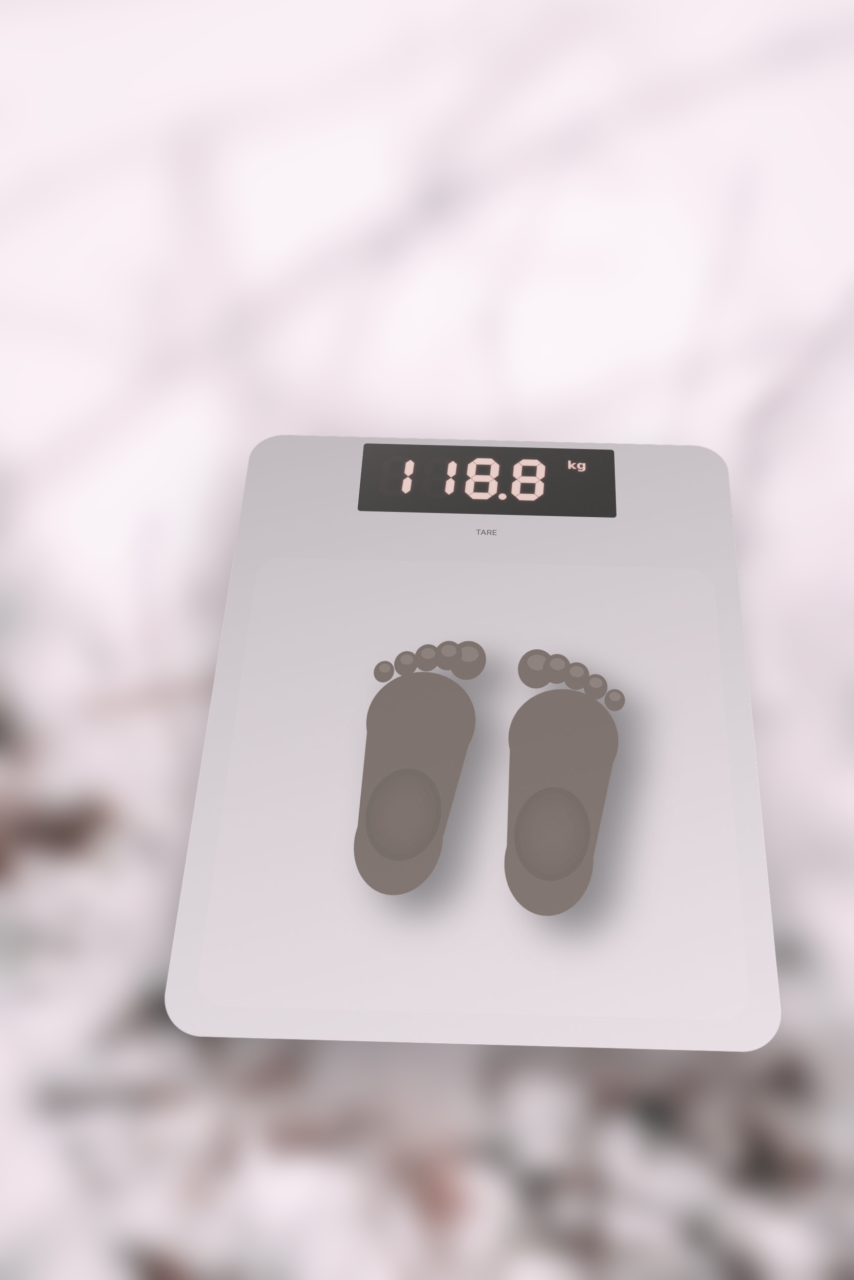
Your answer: 118.8 kg
